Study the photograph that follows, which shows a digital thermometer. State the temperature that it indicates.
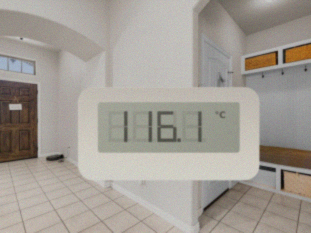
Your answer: 116.1 °C
